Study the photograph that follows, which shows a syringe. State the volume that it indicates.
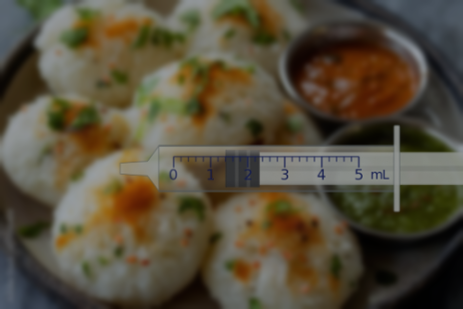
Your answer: 1.4 mL
